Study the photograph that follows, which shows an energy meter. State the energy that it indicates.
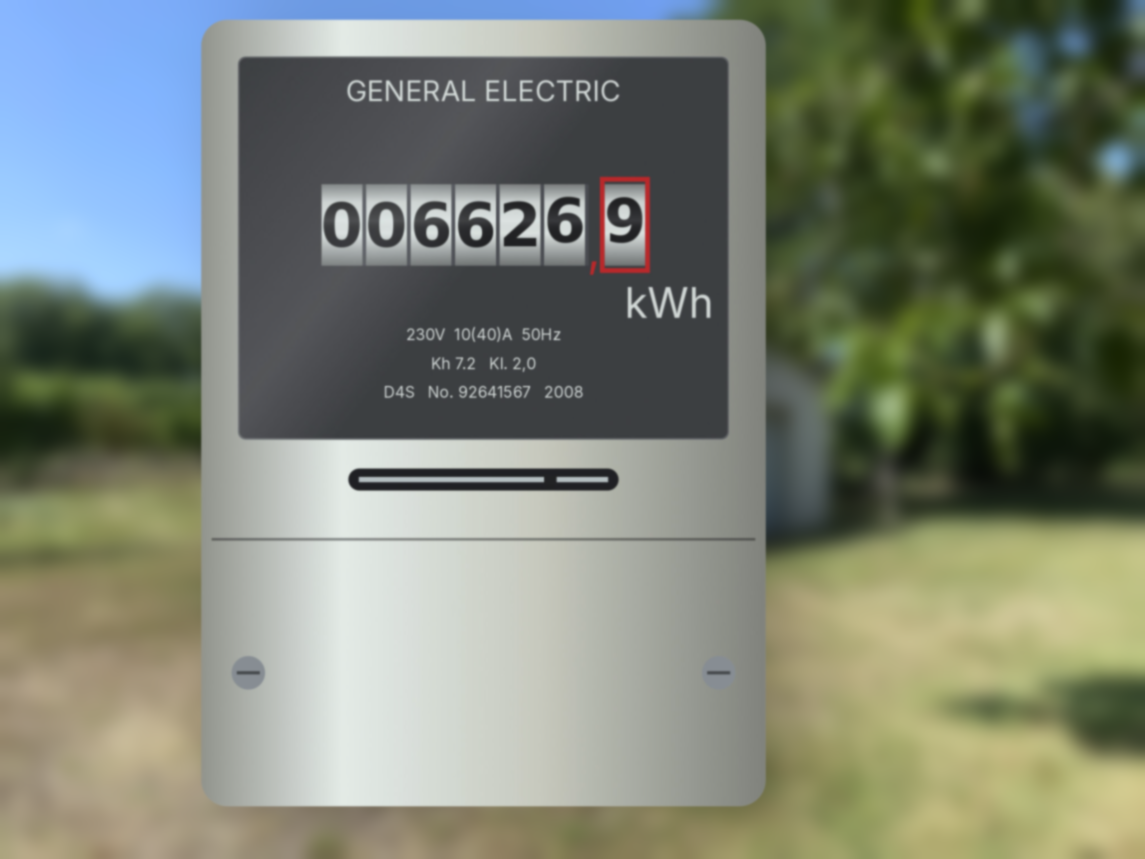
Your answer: 6626.9 kWh
